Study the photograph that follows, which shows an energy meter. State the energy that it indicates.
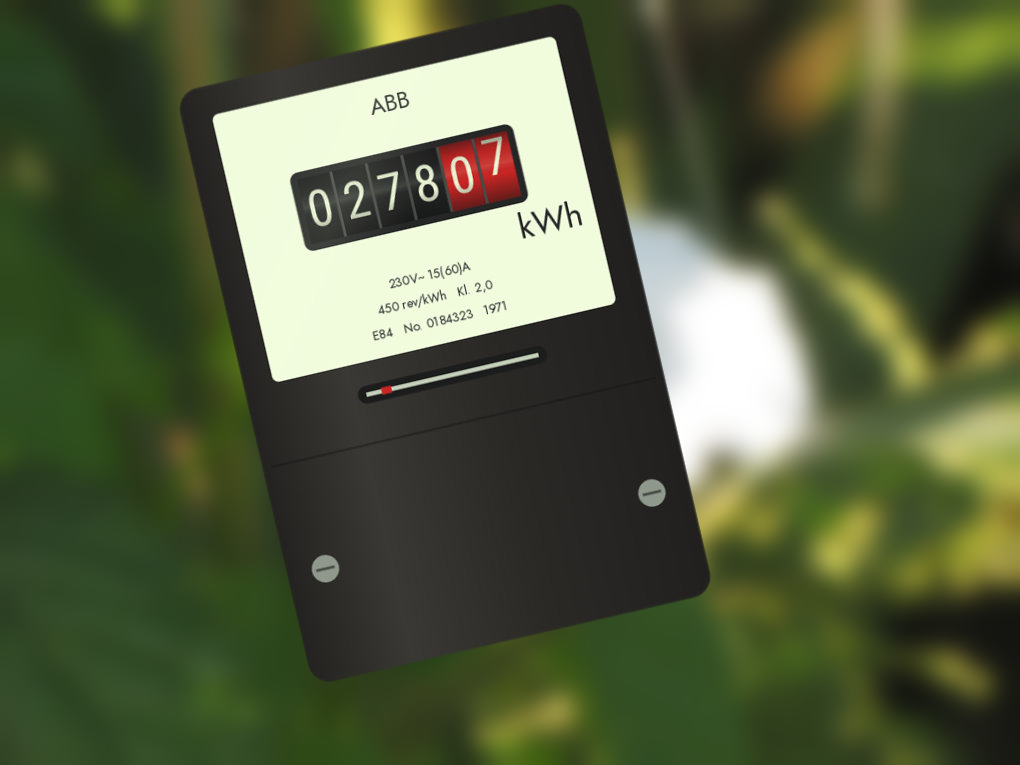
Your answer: 278.07 kWh
